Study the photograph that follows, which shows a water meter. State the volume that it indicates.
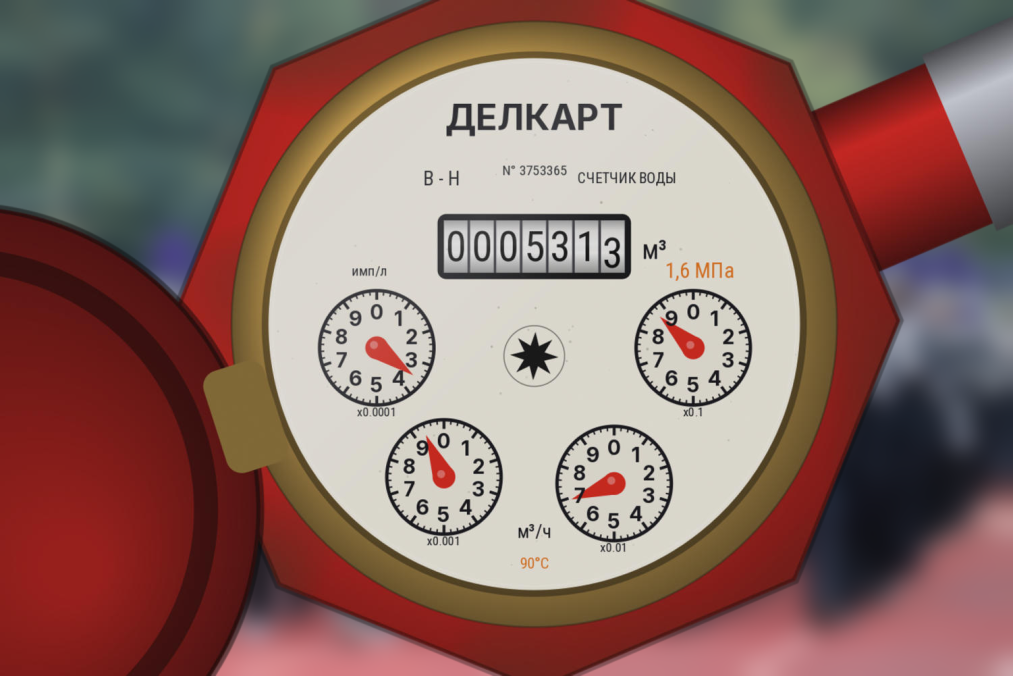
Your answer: 5312.8693 m³
